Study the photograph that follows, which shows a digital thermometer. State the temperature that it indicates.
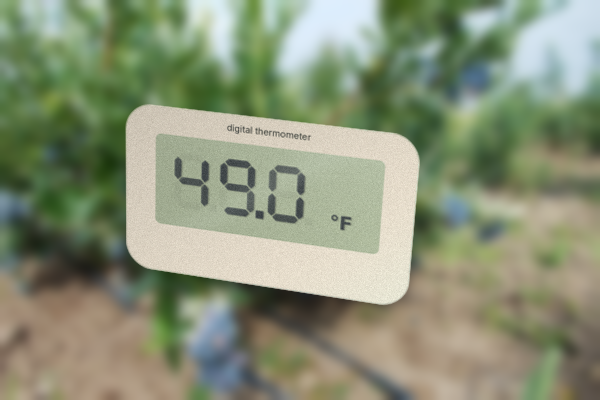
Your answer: 49.0 °F
